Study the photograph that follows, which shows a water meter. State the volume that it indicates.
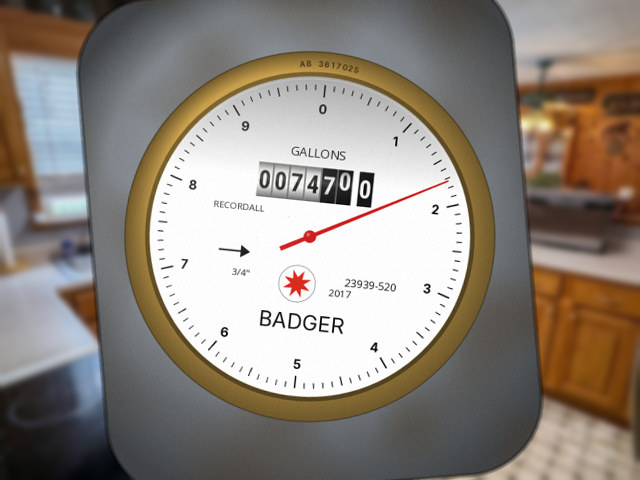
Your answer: 74701.7 gal
